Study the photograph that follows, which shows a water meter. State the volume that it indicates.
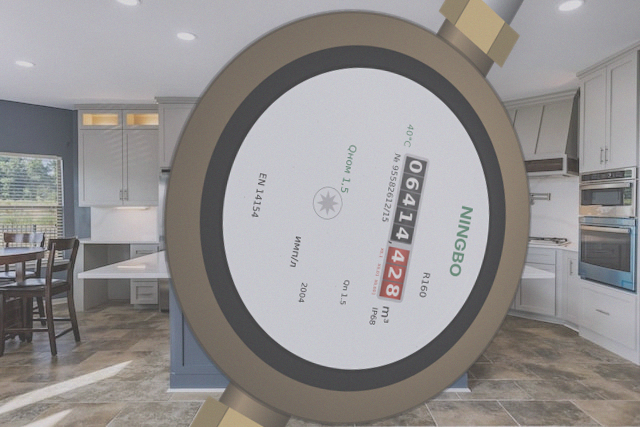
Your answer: 6414.428 m³
